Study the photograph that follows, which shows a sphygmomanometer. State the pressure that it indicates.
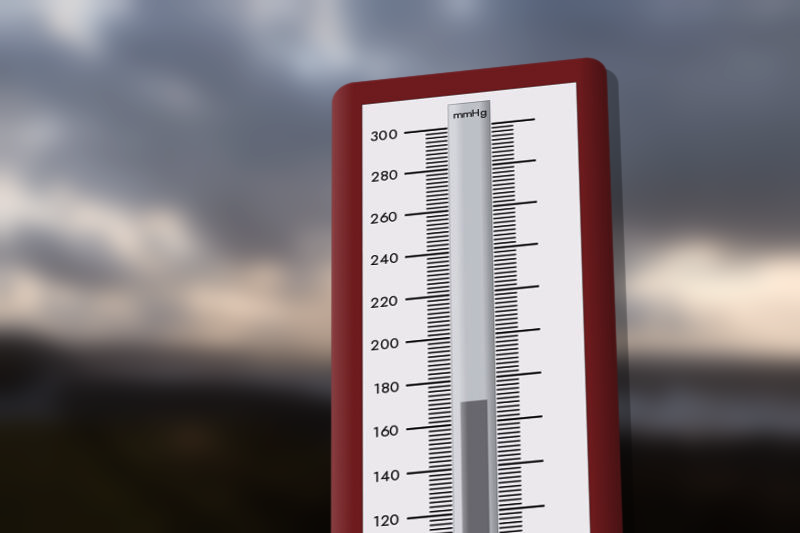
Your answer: 170 mmHg
